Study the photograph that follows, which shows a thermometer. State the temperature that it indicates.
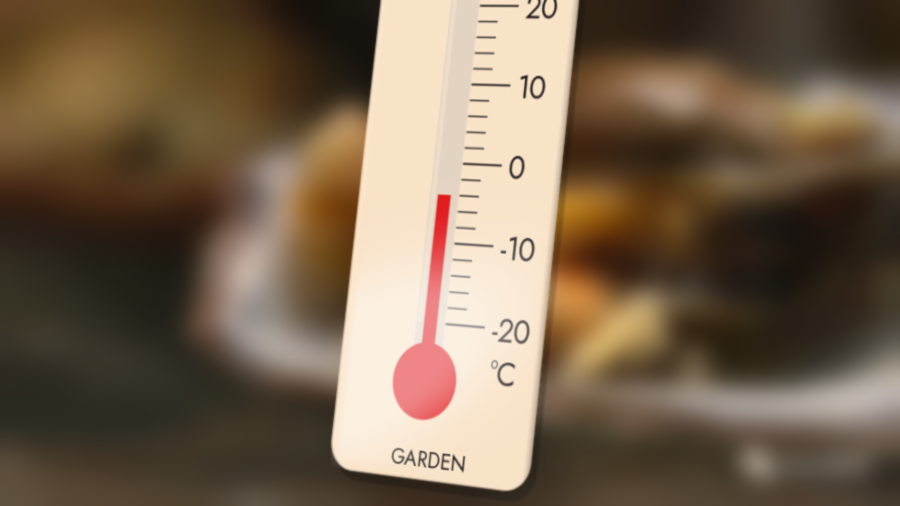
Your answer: -4 °C
